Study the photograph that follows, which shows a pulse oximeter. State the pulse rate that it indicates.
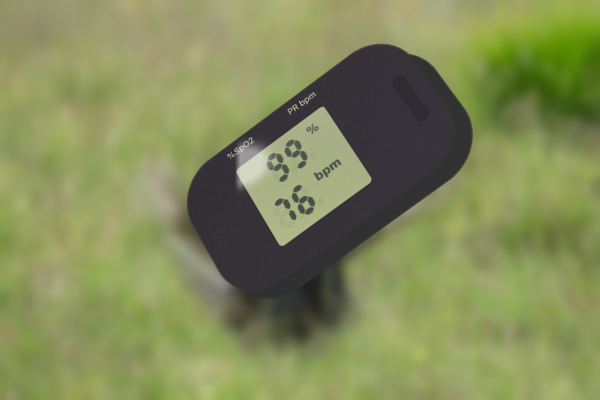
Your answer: 76 bpm
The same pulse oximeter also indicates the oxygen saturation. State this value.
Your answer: 99 %
